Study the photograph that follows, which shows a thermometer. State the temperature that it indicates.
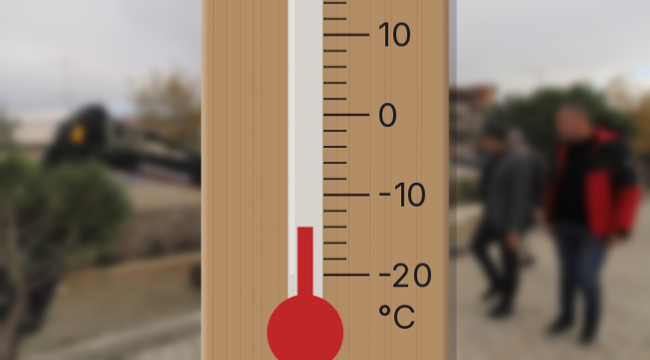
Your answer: -14 °C
